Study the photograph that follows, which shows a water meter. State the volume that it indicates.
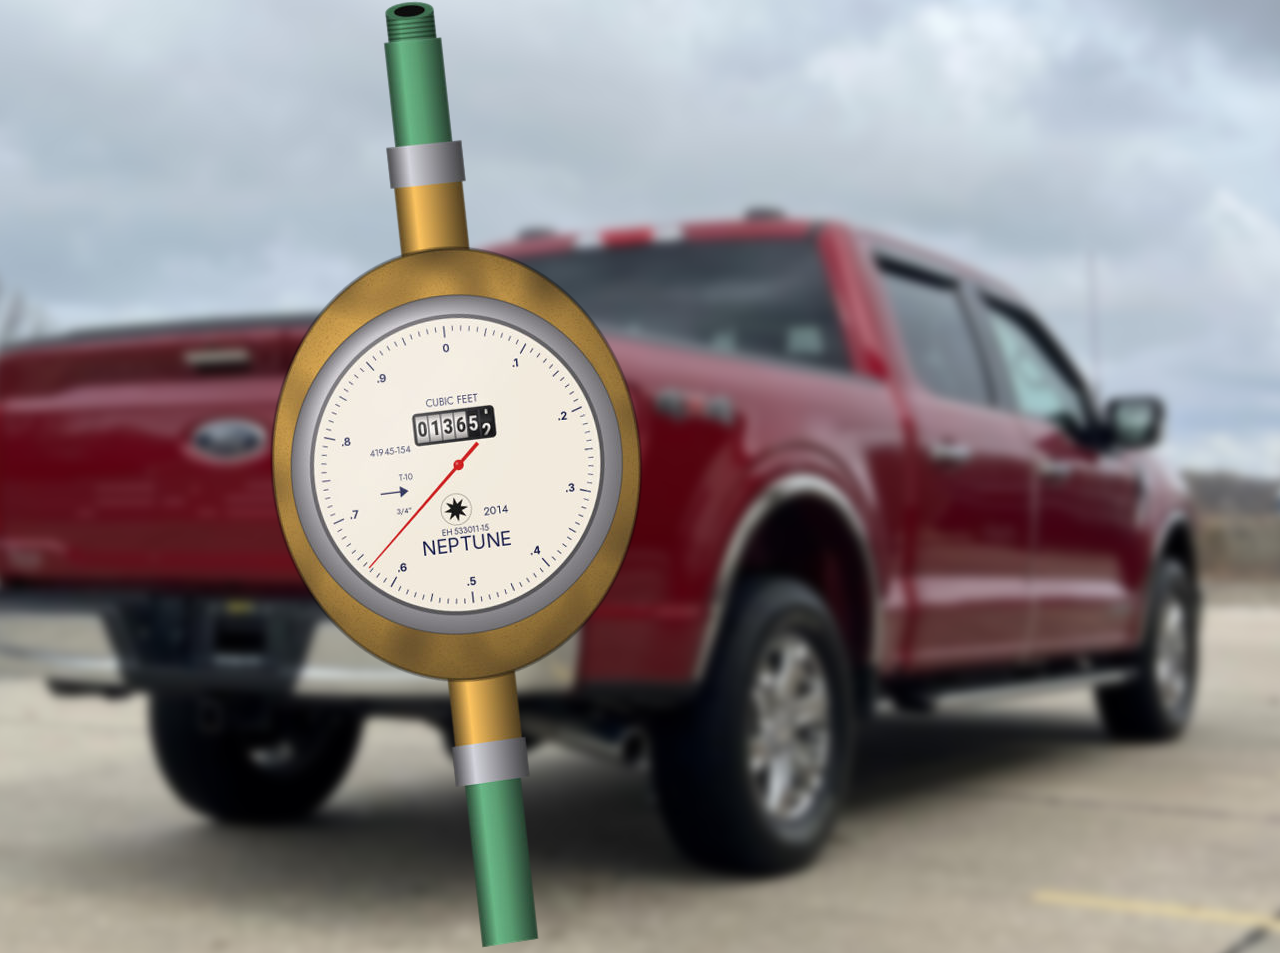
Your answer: 13651.63 ft³
